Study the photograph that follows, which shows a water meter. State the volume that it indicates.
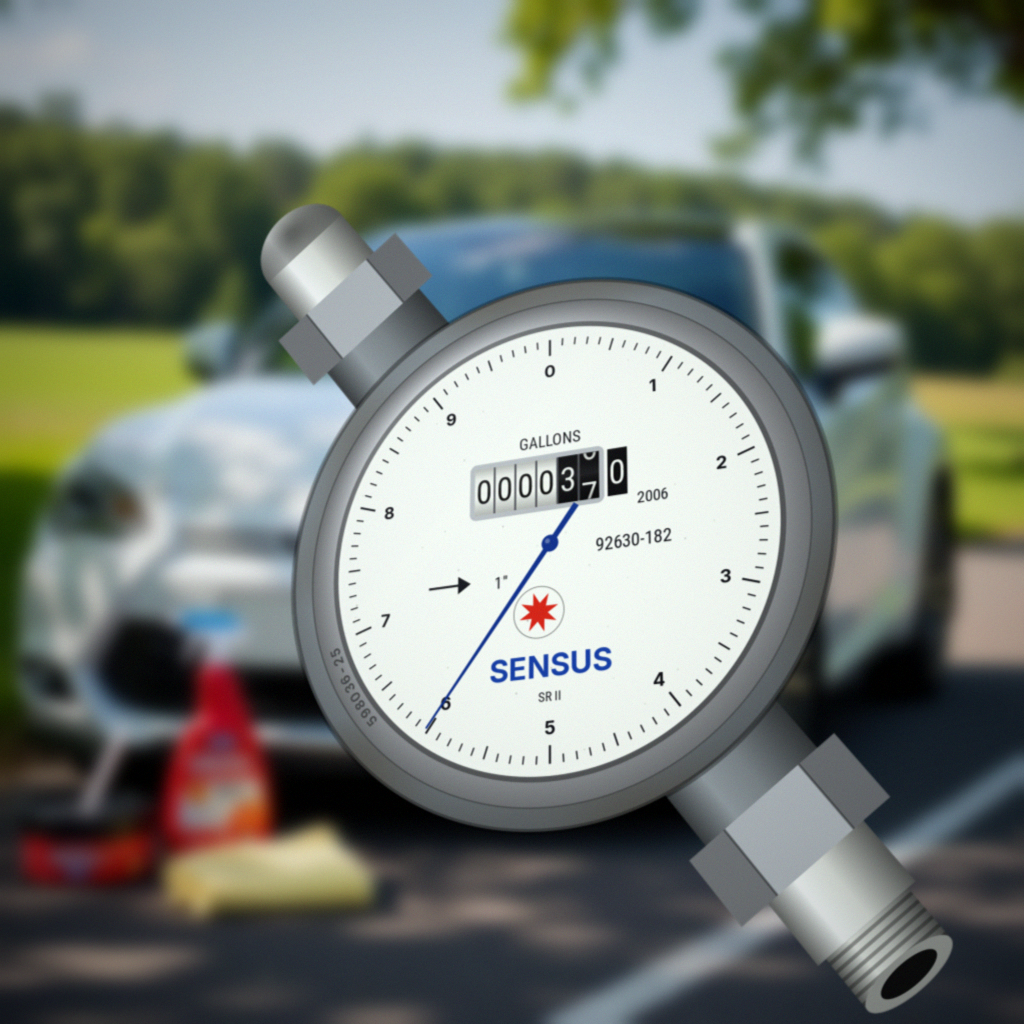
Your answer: 366.0 gal
